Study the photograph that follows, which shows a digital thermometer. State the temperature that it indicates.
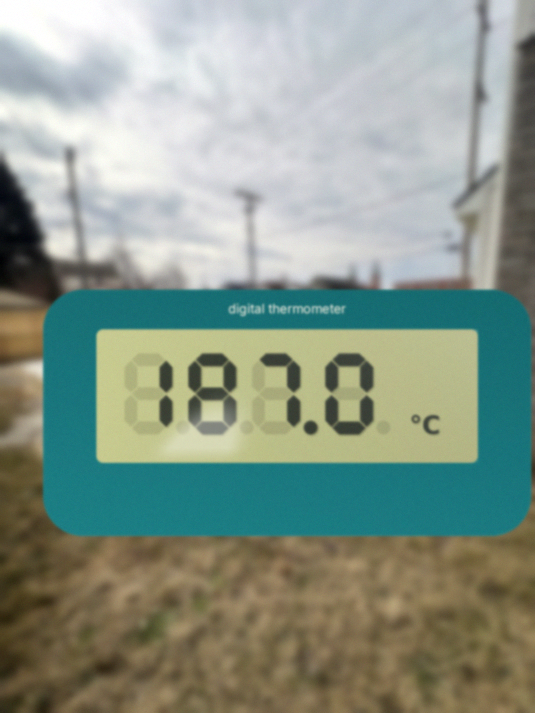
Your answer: 187.0 °C
